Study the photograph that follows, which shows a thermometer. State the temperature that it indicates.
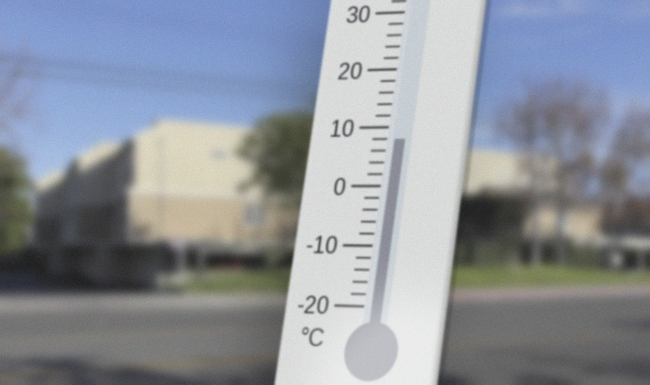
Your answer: 8 °C
